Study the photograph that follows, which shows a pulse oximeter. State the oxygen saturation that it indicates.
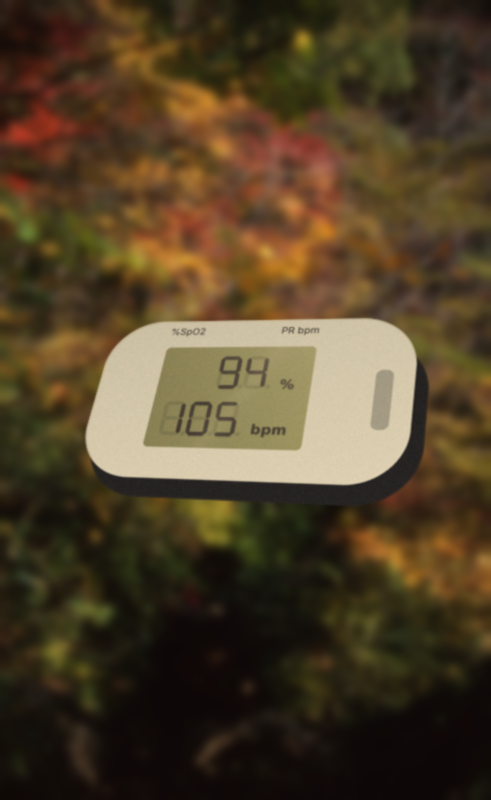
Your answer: 94 %
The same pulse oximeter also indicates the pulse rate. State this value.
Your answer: 105 bpm
